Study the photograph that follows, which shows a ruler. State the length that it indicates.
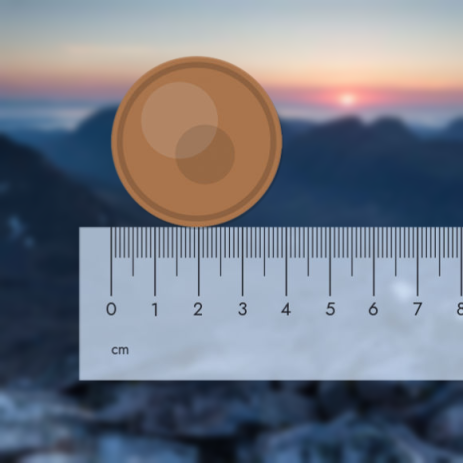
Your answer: 3.9 cm
